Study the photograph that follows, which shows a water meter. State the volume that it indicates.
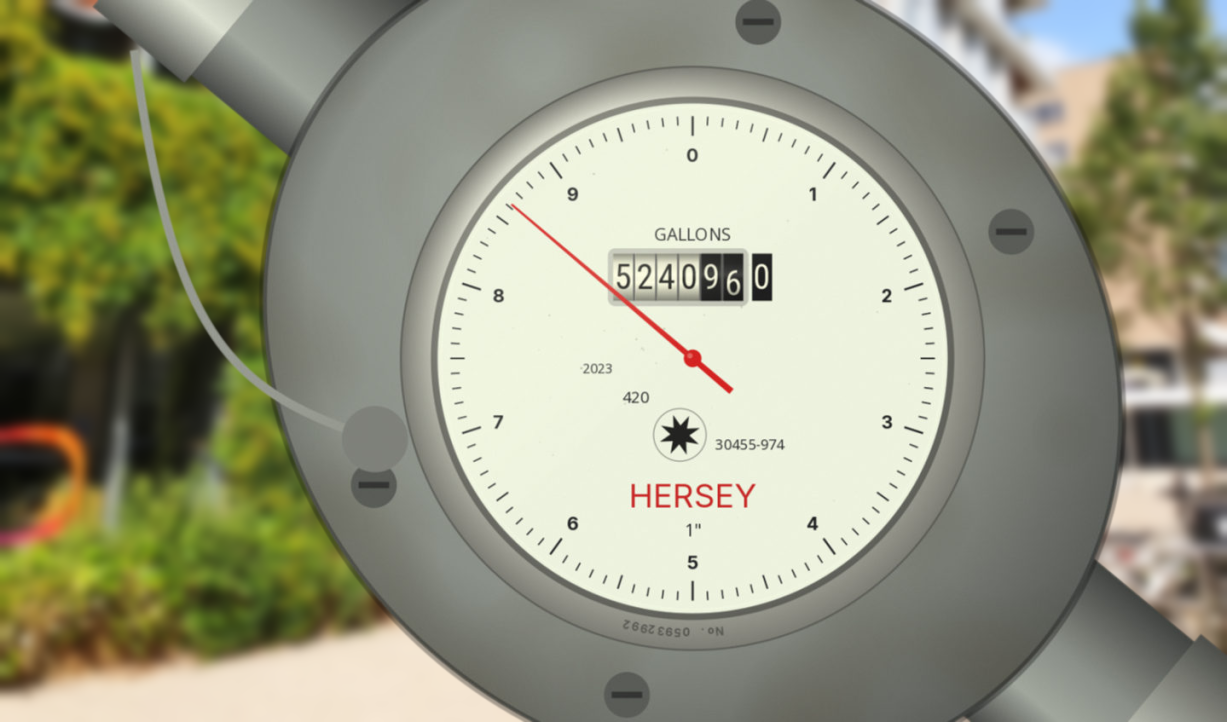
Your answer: 5240958.6 gal
